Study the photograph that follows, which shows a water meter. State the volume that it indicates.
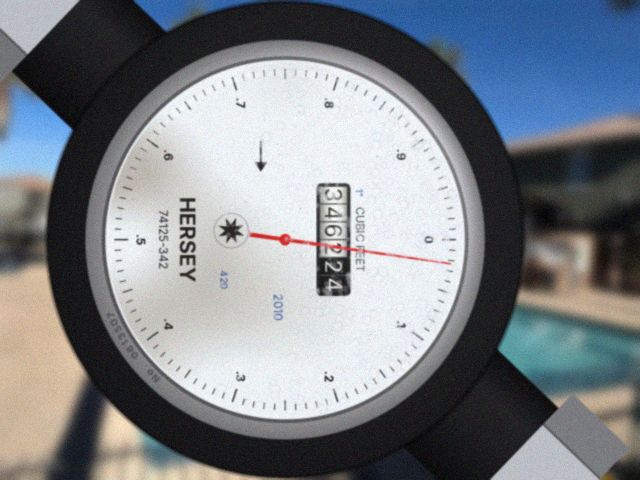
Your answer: 346224.02 ft³
